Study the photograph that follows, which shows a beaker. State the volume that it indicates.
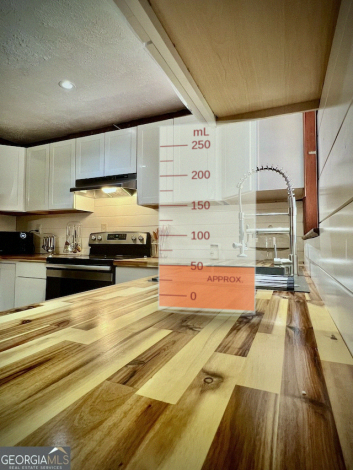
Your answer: 50 mL
